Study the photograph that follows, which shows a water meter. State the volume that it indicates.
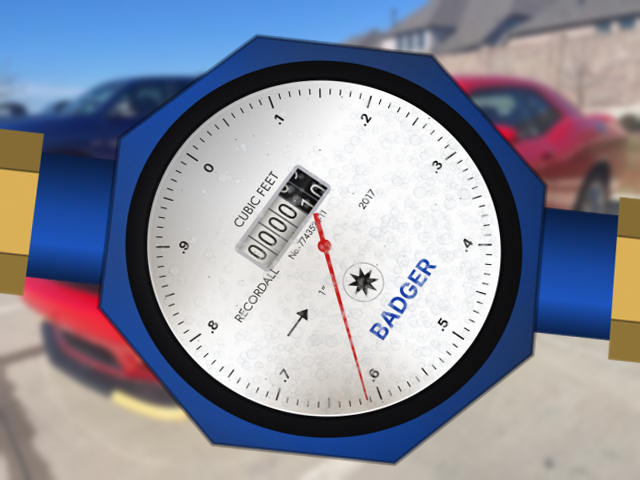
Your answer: 9.61 ft³
